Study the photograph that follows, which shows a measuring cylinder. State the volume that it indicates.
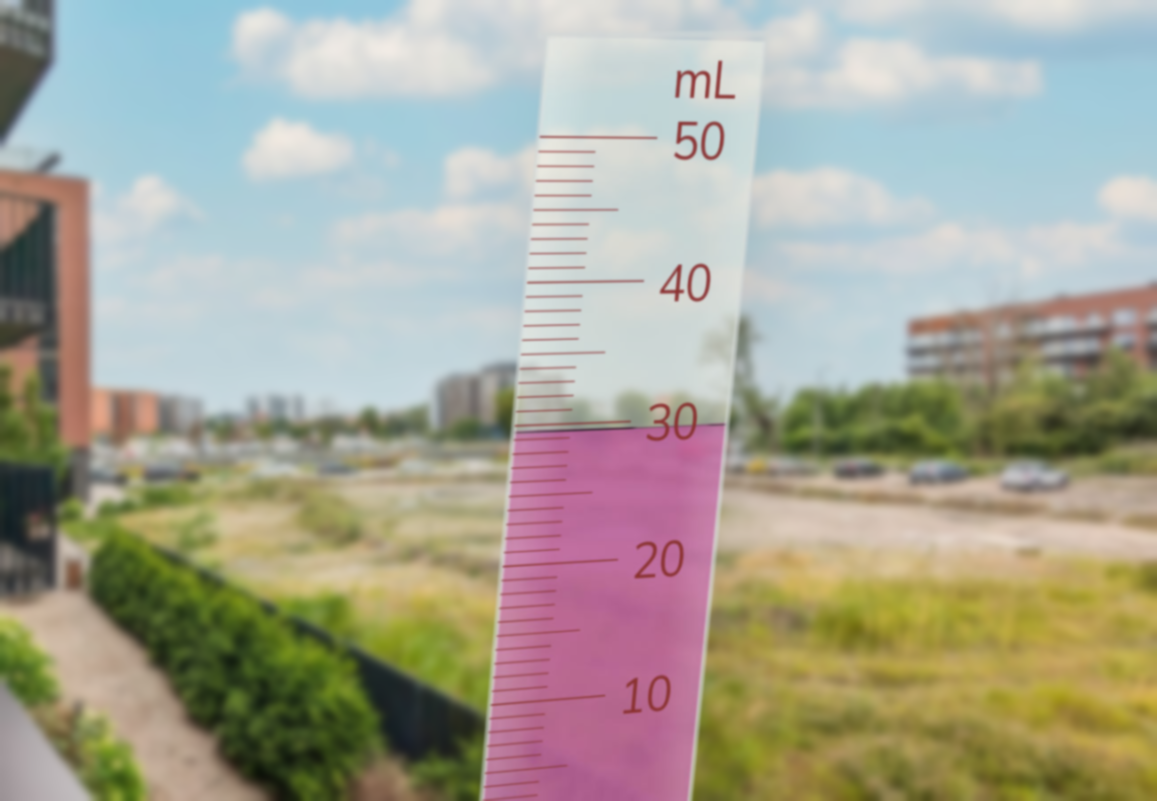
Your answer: 29.5 mL
